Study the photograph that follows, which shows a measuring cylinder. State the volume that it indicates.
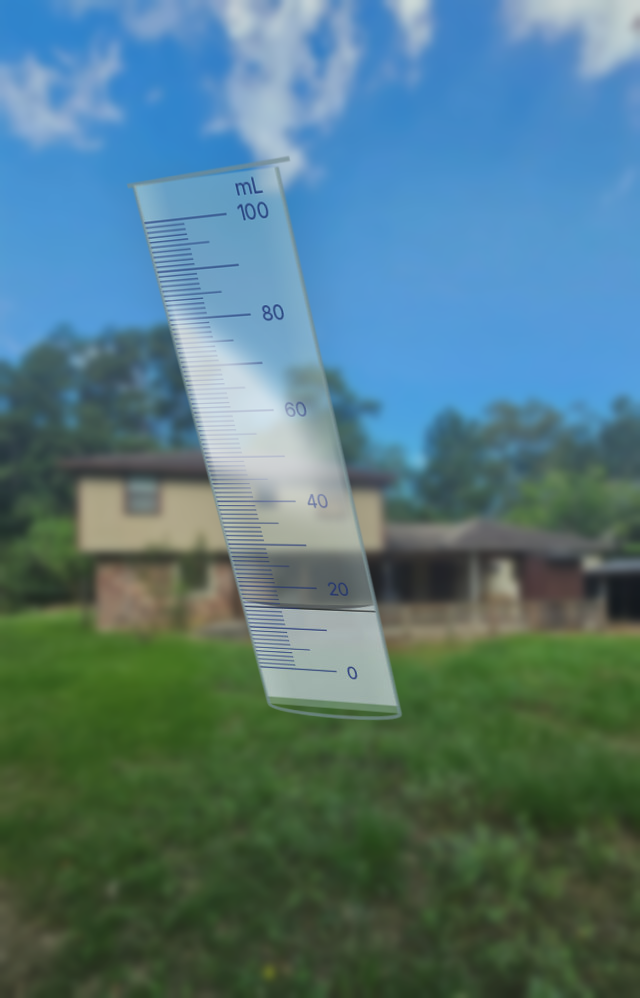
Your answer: 15 mL
